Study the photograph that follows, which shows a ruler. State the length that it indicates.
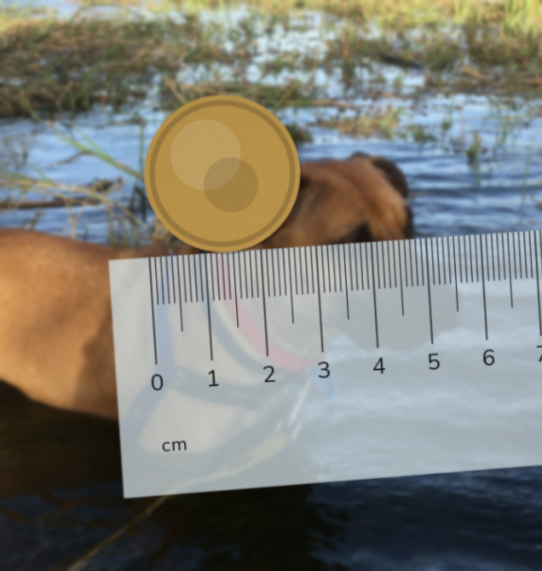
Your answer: 2.8 cm
